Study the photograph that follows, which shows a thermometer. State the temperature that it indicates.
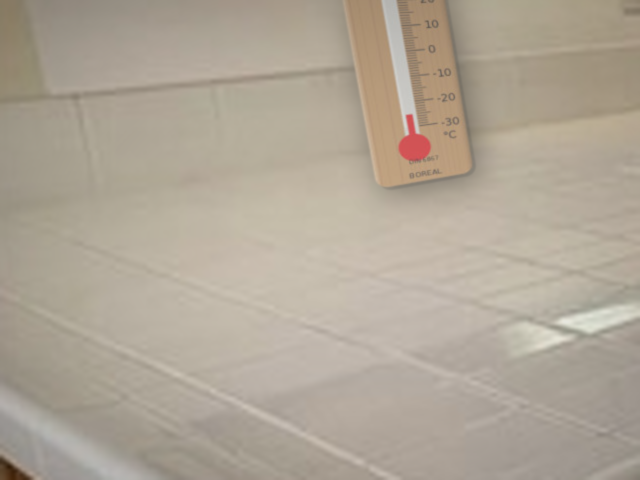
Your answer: -25 °C
